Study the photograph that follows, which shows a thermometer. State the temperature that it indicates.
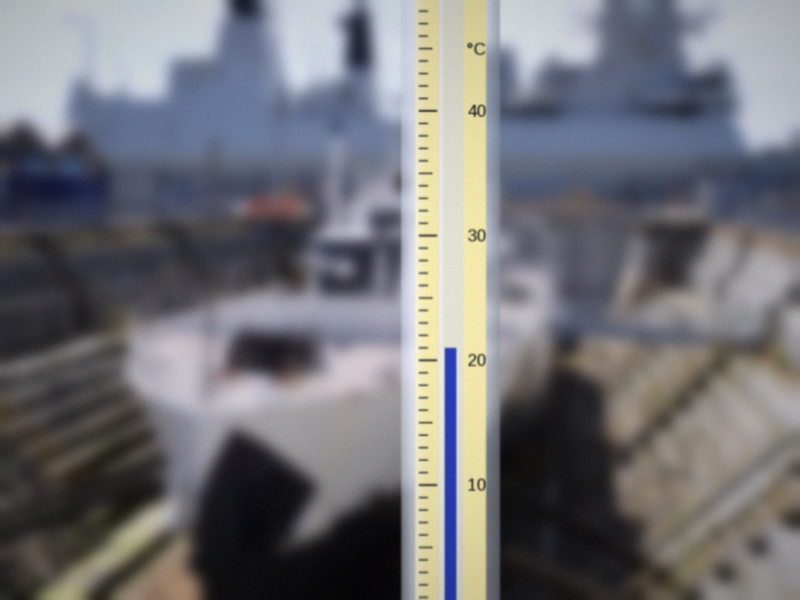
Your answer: 21 °C
